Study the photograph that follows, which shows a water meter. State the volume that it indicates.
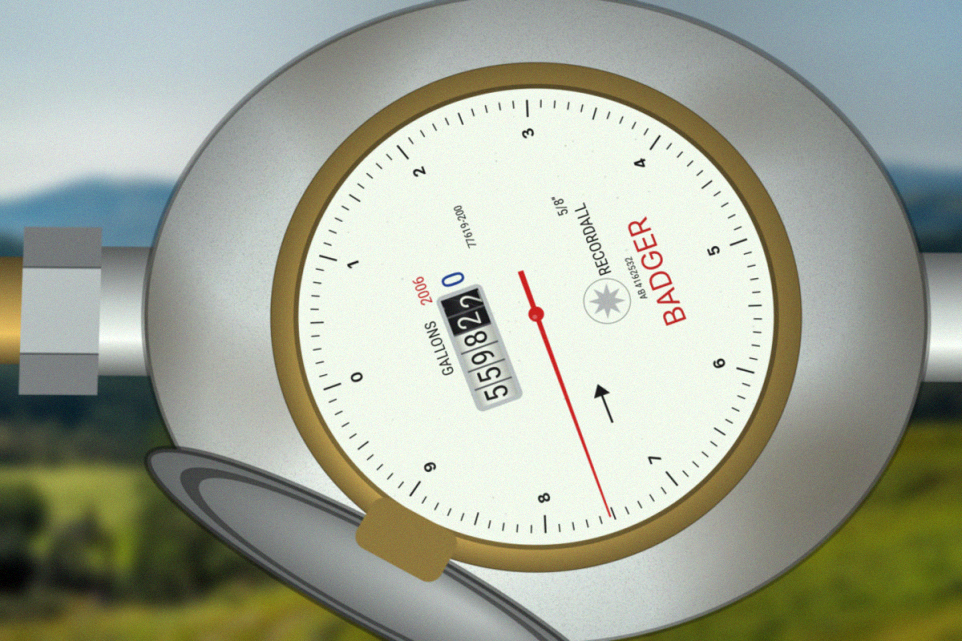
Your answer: 5598217.5 gal
